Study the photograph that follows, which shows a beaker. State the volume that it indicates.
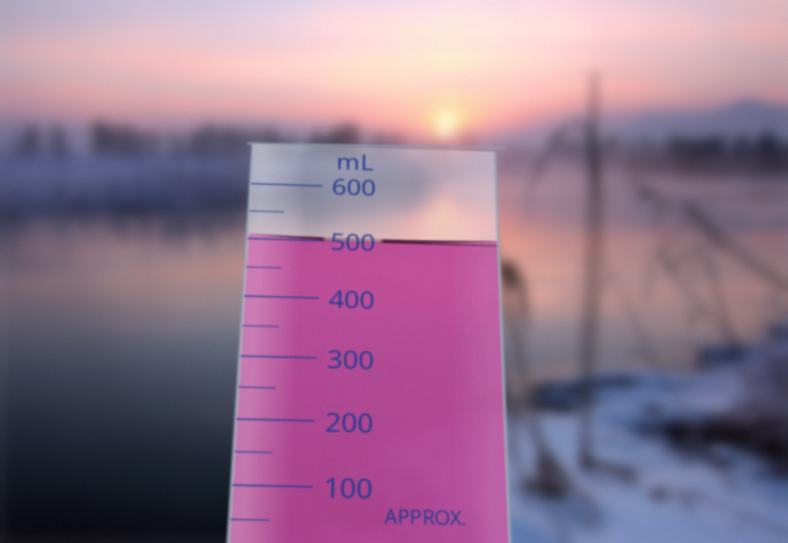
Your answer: 500 mL
